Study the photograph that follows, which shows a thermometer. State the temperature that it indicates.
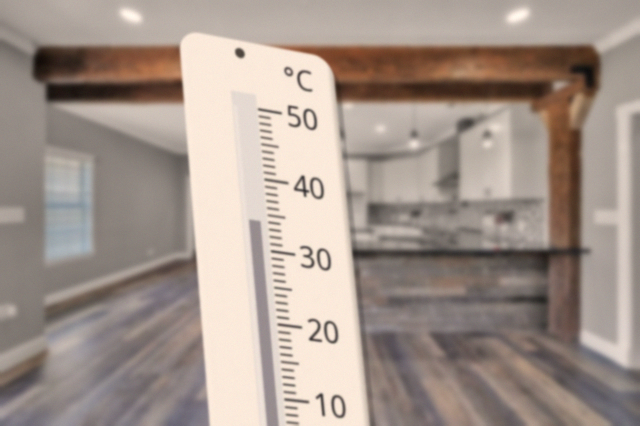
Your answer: 34 °C
